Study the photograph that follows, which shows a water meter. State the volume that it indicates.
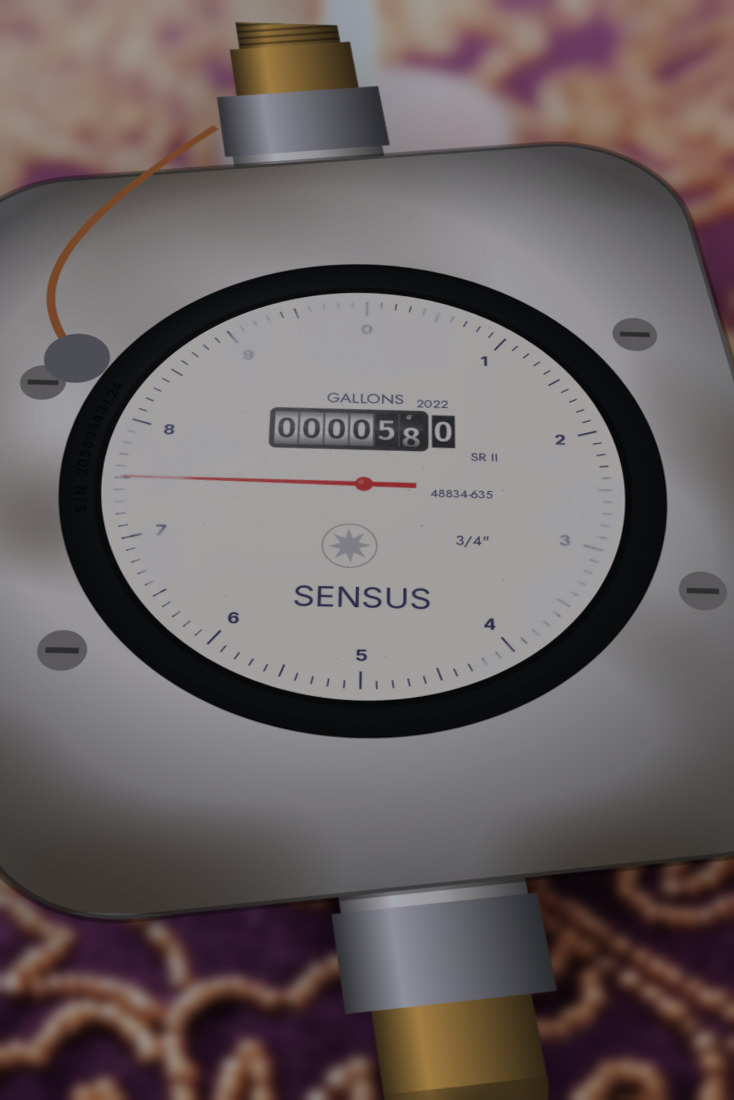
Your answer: 577.5 gal
